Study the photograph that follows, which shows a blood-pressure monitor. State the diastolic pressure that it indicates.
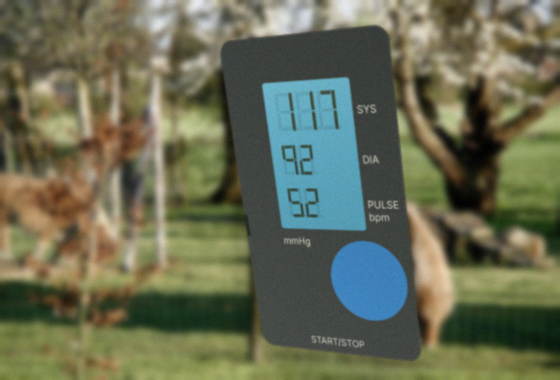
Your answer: 92 mmHg
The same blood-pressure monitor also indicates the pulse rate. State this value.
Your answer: 52 bpm
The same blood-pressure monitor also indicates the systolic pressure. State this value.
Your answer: 117 mmHg
